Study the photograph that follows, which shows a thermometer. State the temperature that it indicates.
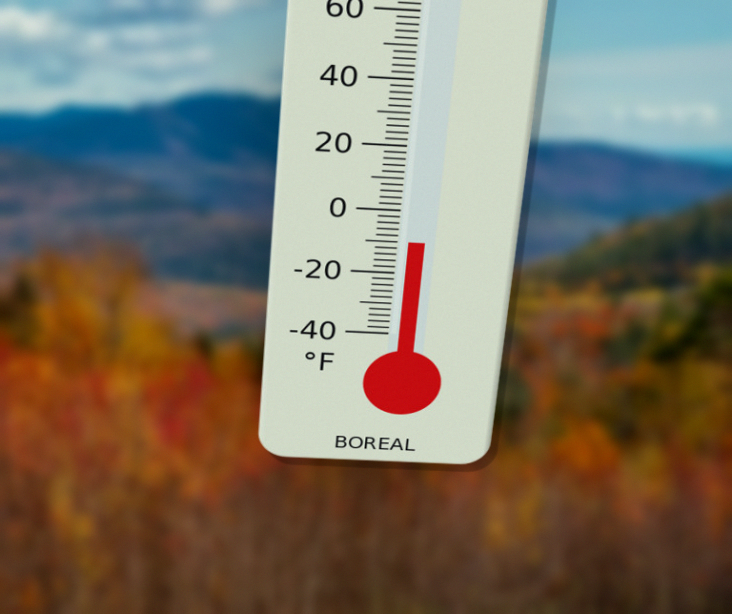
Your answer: -10 °F
